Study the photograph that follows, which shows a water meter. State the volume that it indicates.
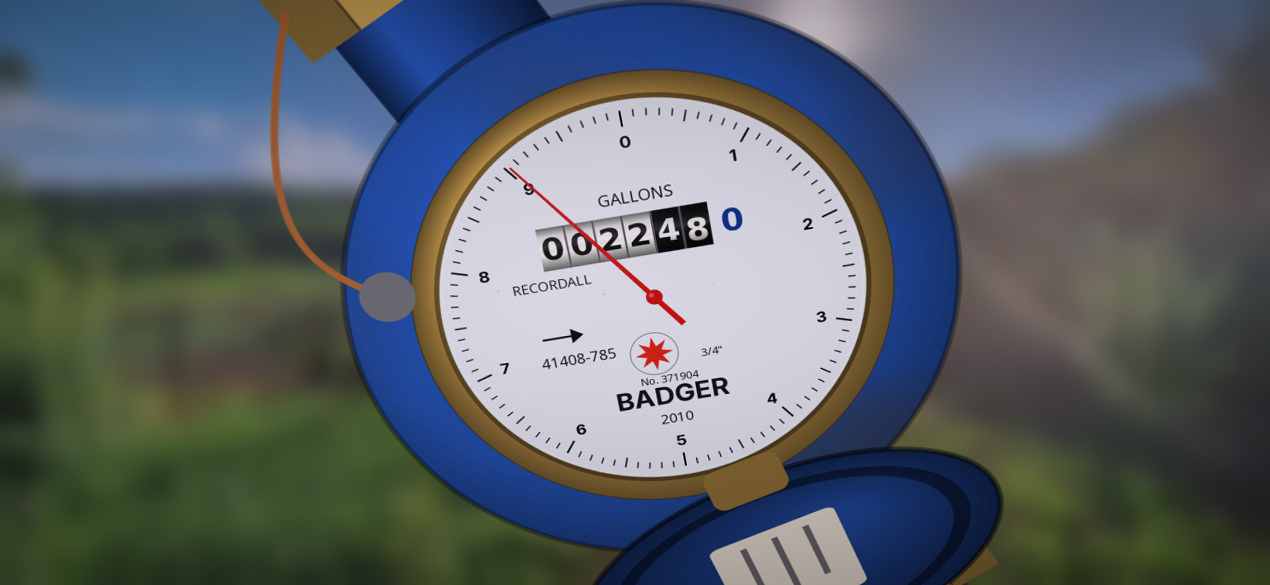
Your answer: 22479.0 gal
